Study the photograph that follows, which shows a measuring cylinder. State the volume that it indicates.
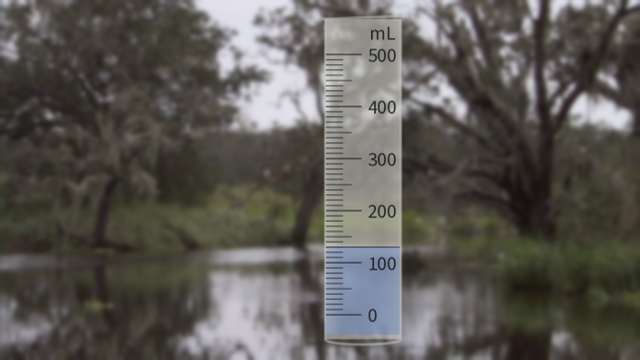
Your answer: 130 mL
